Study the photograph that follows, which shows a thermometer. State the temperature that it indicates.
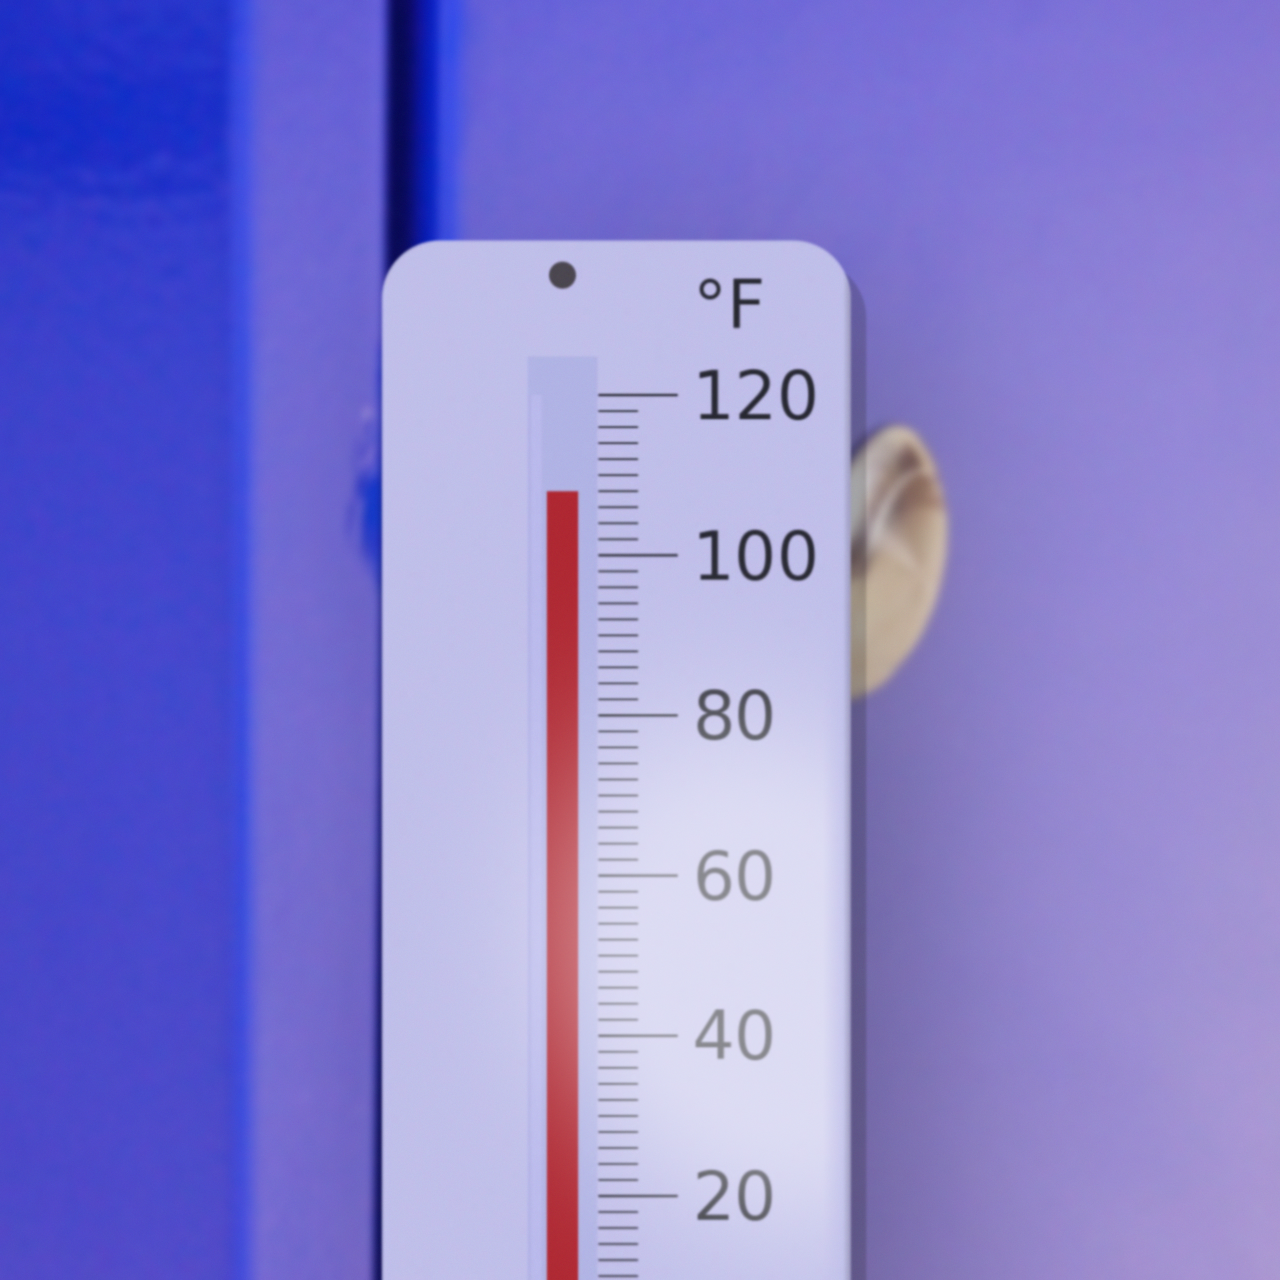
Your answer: 108 °F
